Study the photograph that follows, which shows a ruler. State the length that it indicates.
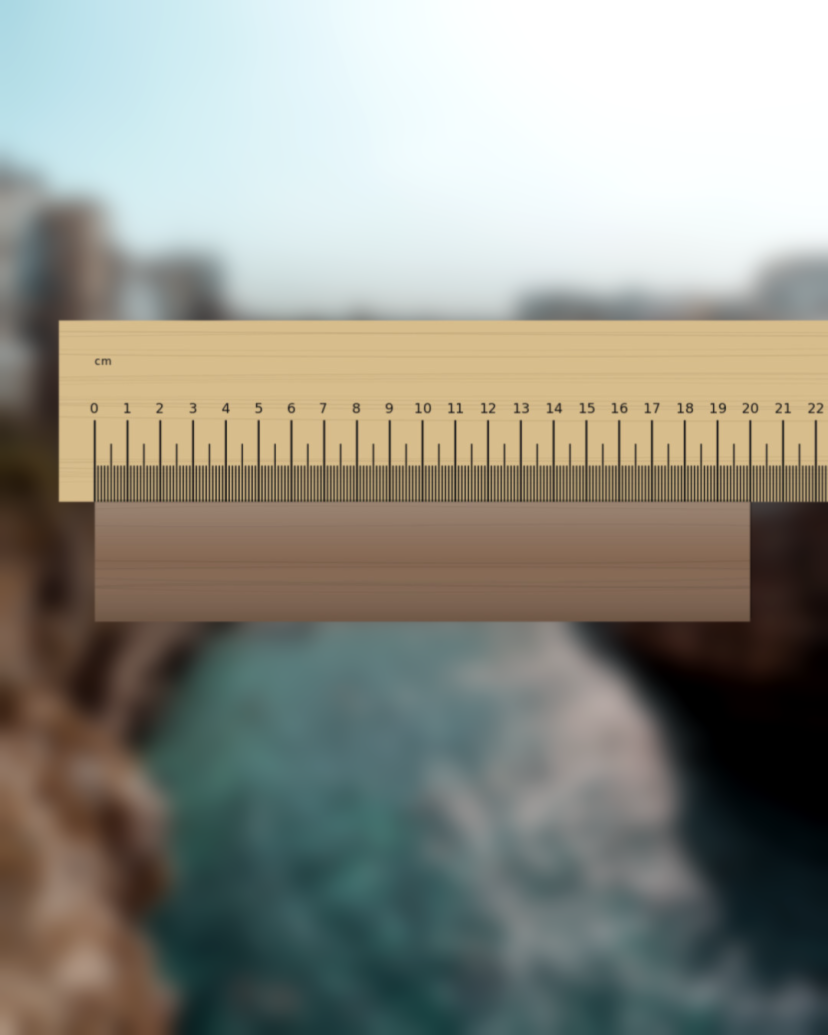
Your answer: 20 cm
